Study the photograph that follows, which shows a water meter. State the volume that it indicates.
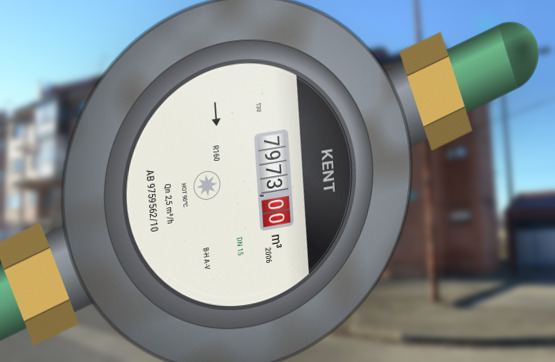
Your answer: 7973.00 m³
